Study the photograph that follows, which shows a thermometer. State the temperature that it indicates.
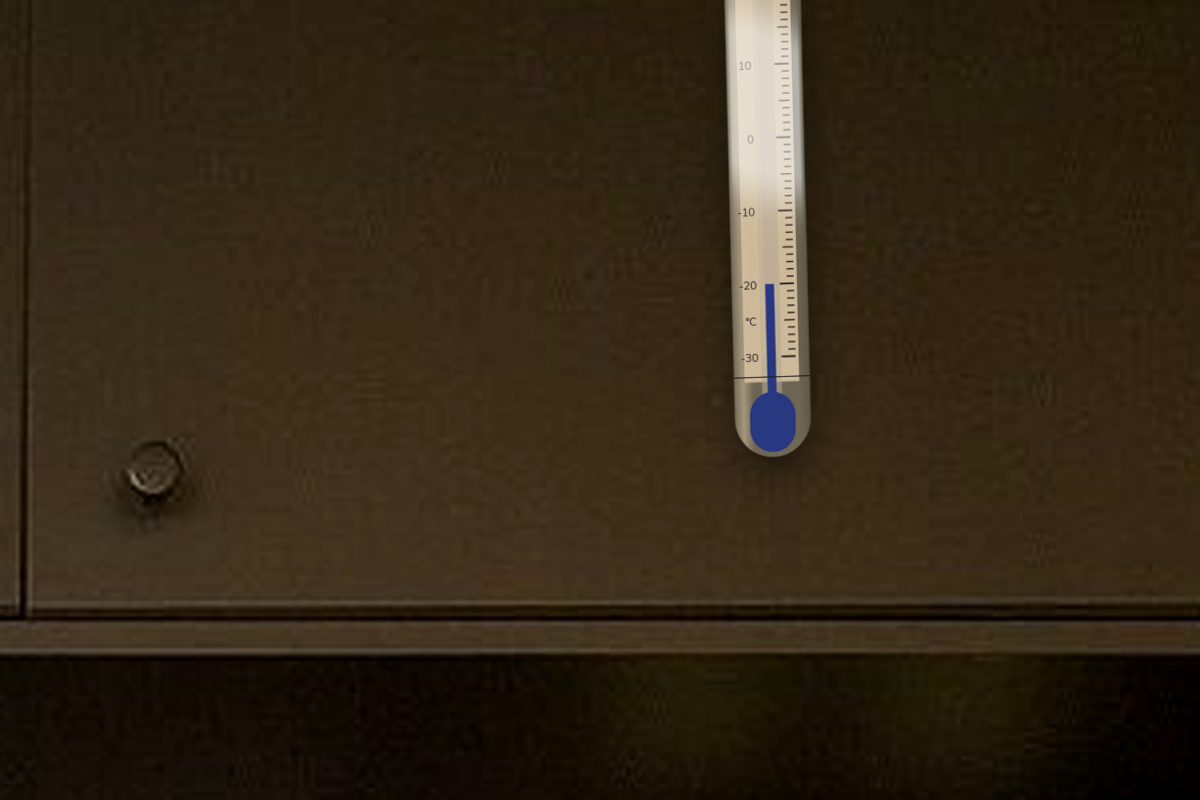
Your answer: -20 °C
